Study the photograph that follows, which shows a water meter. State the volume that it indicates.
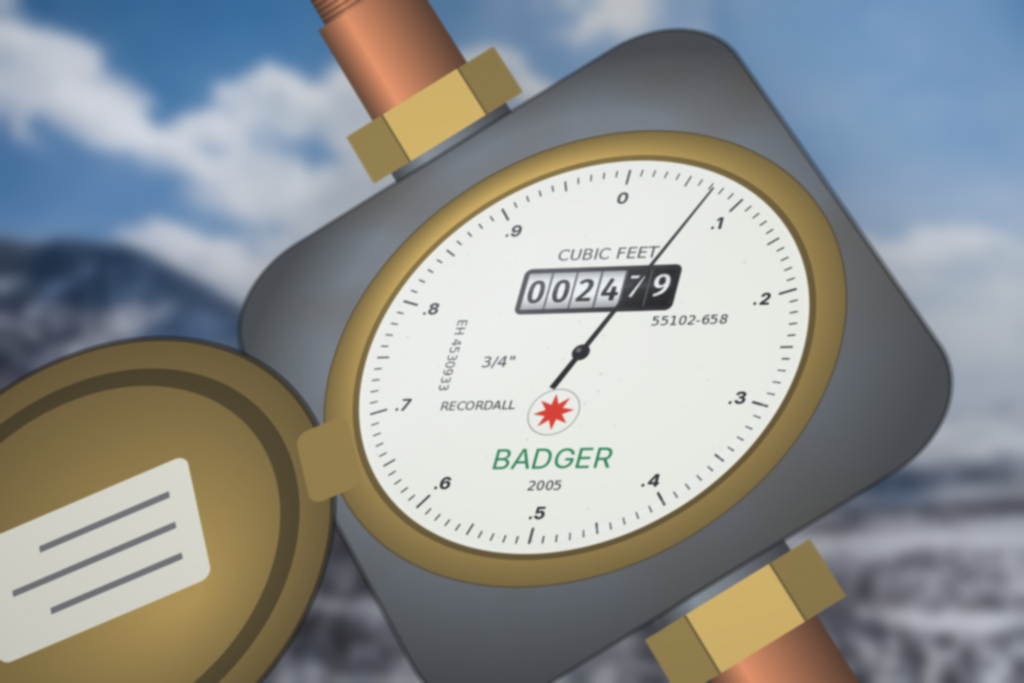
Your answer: 2479.07 ft³
